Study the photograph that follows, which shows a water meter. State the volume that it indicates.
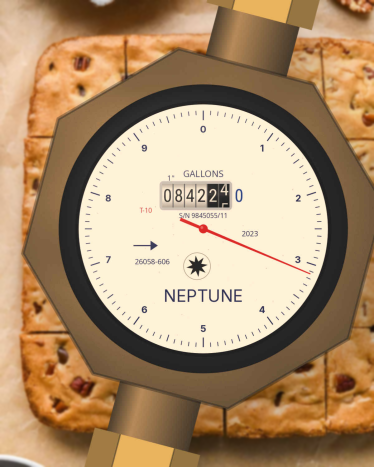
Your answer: 842243.1 gal
